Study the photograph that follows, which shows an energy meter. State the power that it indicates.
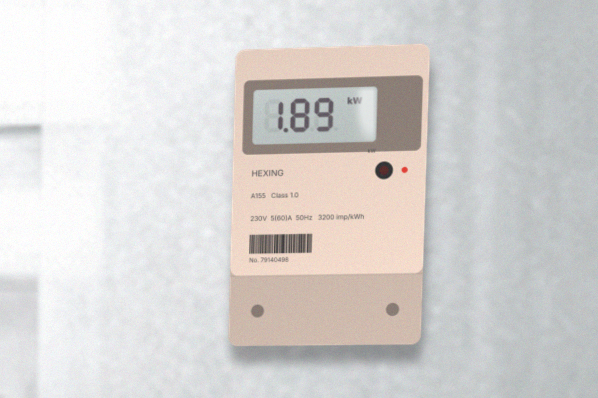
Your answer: 1.89 kW
